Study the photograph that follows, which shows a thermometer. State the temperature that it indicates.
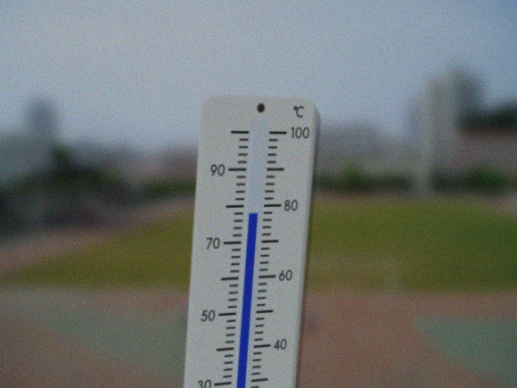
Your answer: 78 °C
